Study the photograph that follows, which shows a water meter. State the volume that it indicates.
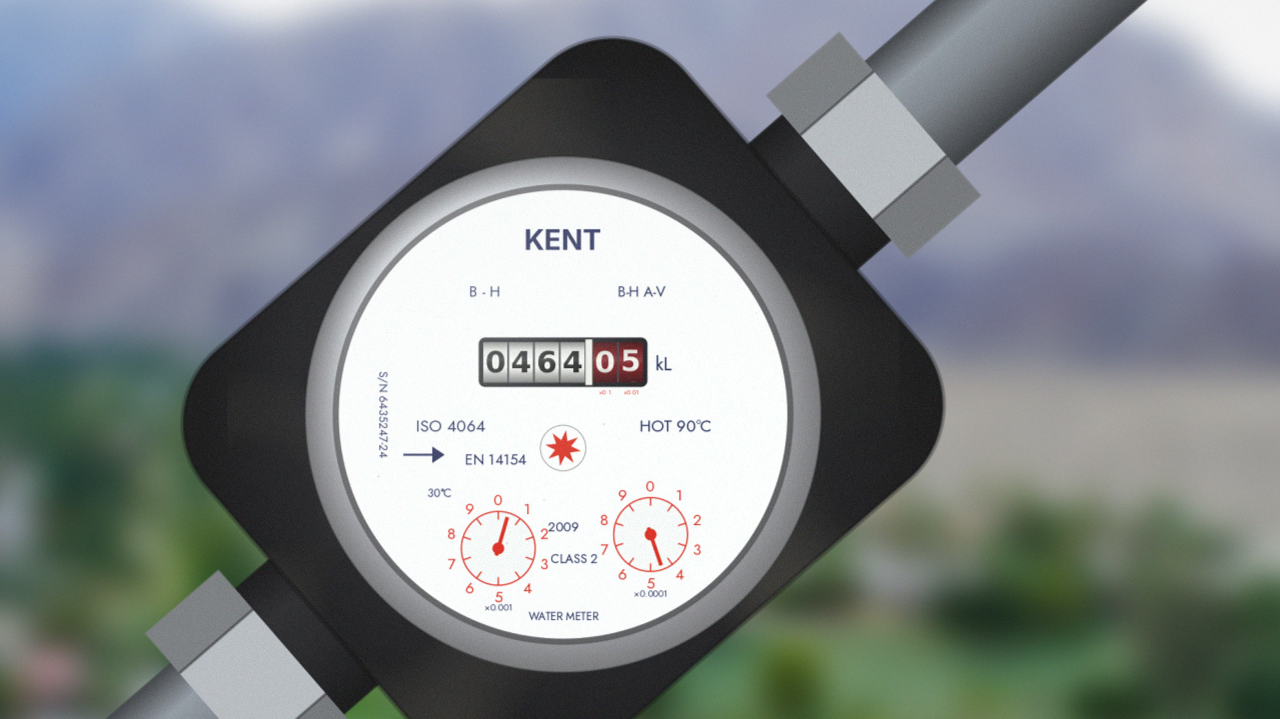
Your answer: 464.0504 kL
